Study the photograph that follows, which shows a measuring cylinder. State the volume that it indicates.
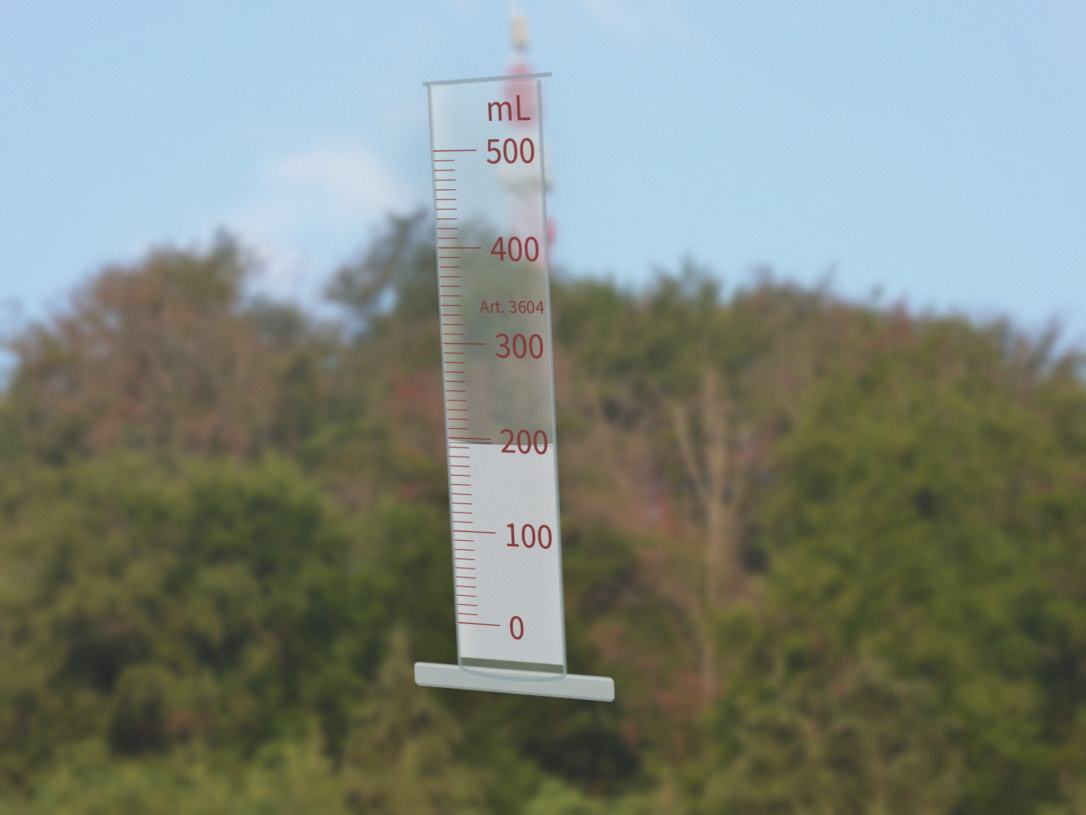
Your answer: 195 mL
